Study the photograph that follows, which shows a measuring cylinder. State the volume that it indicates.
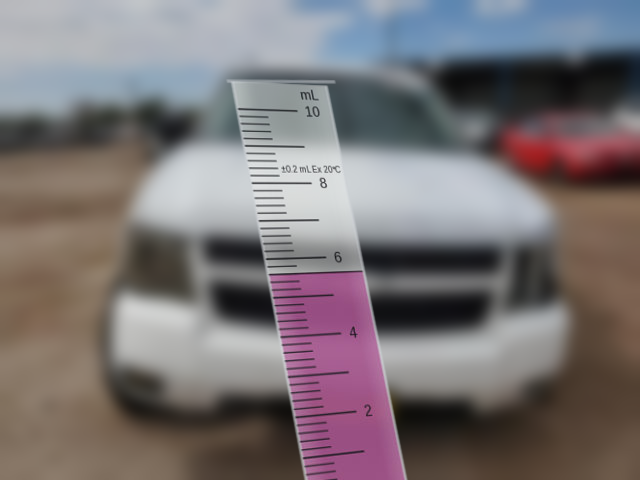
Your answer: 5.6 mL
